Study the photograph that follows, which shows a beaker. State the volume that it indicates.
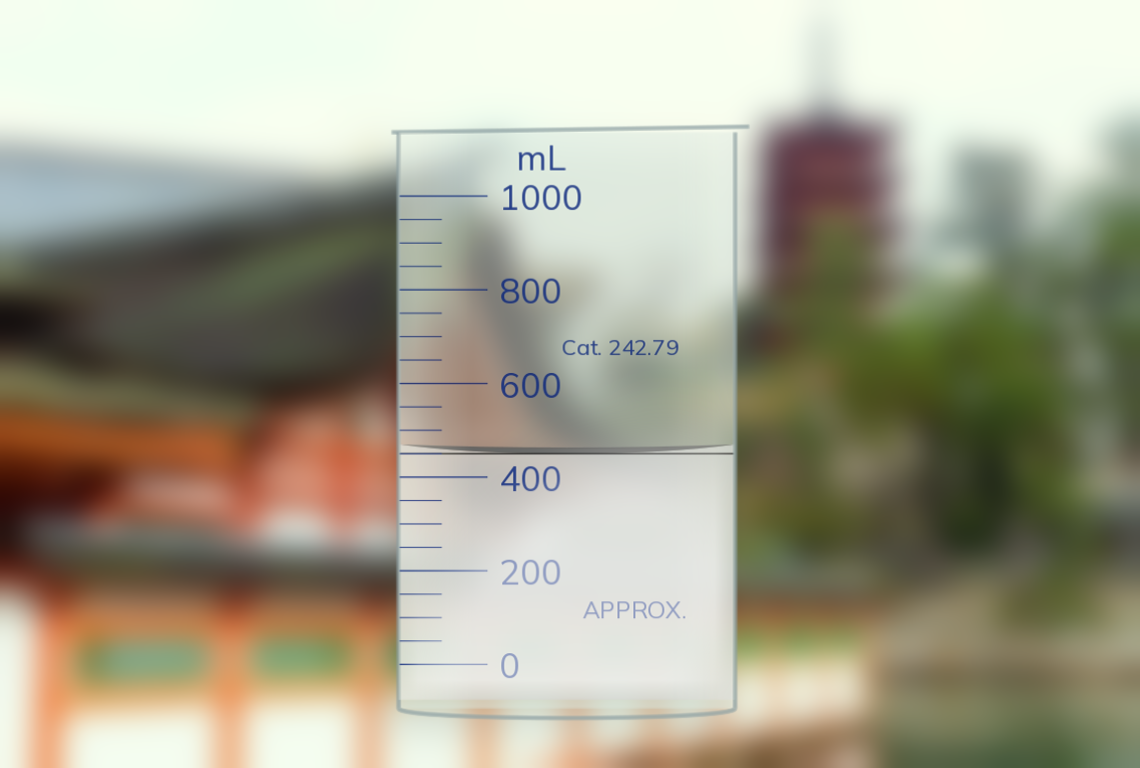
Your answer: 450 mL
